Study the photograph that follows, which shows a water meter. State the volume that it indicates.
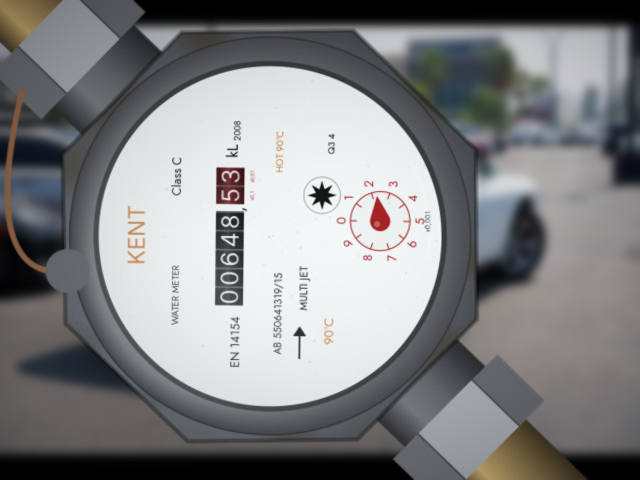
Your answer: 648.532 kL
